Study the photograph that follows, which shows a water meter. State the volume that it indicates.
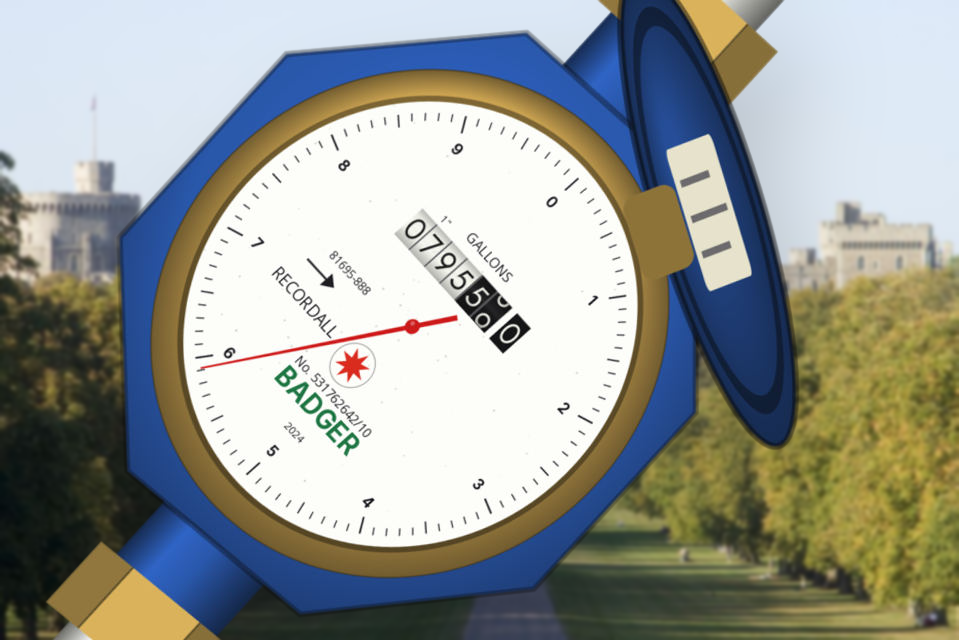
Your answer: 795585.9 gal
